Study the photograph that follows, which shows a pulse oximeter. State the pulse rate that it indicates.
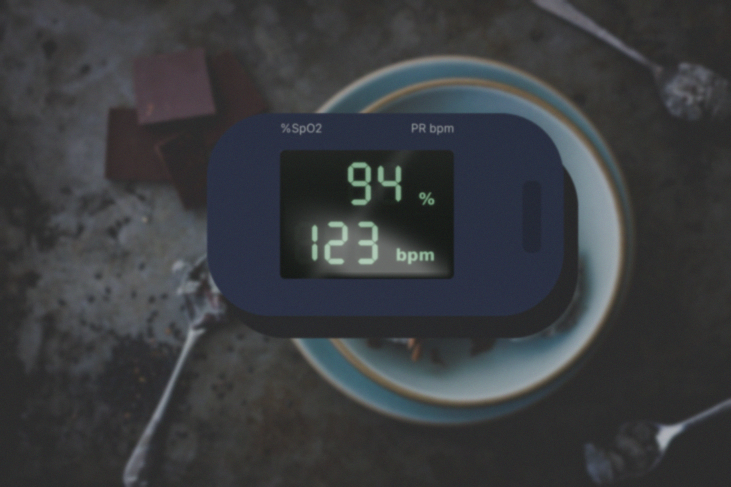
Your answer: 123 bpm
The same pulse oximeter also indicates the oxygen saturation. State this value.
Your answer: 94 %
